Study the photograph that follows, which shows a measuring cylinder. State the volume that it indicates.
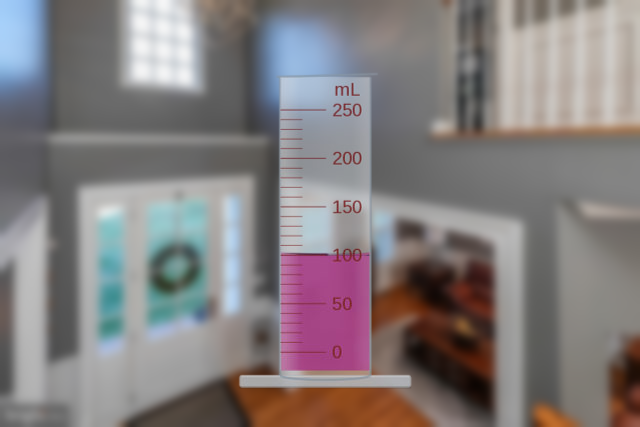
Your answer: 100 mL
